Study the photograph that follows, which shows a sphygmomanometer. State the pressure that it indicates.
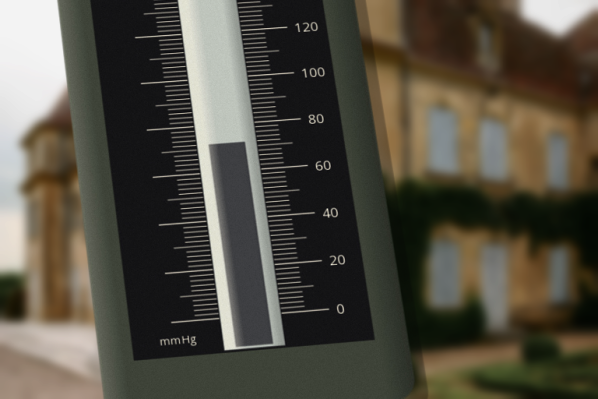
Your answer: 72 mmHg
